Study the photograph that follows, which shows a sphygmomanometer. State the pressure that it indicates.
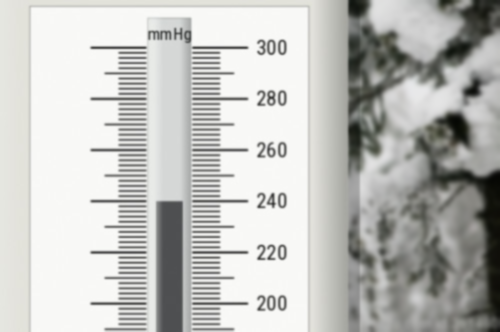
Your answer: 240 mmHg
